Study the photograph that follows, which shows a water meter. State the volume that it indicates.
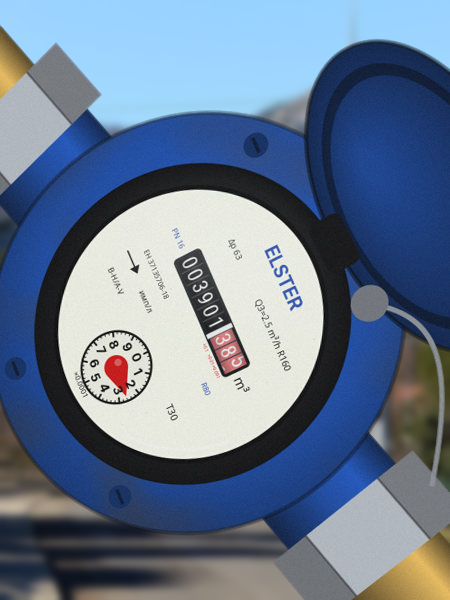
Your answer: 3901.3852 m³
